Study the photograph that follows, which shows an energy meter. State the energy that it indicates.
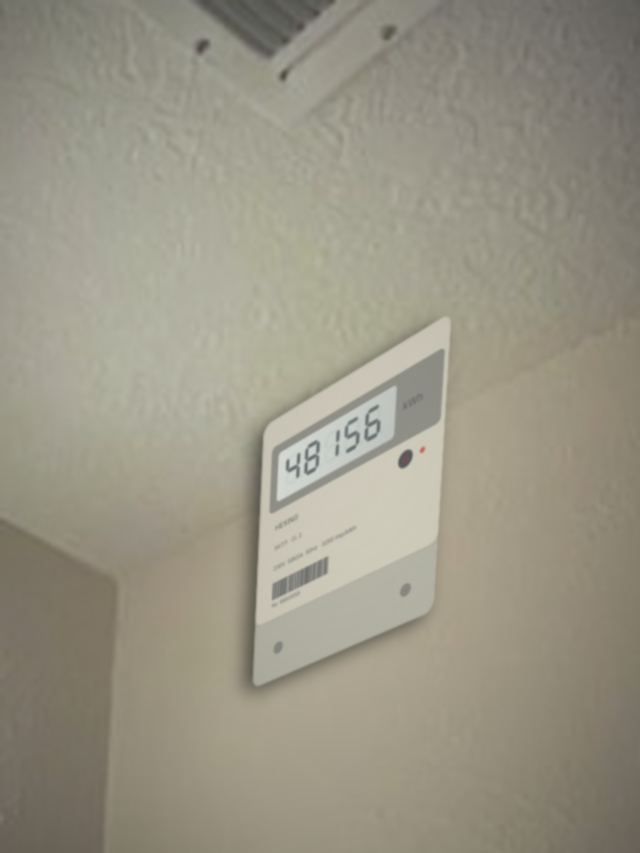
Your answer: 48156 kWh
